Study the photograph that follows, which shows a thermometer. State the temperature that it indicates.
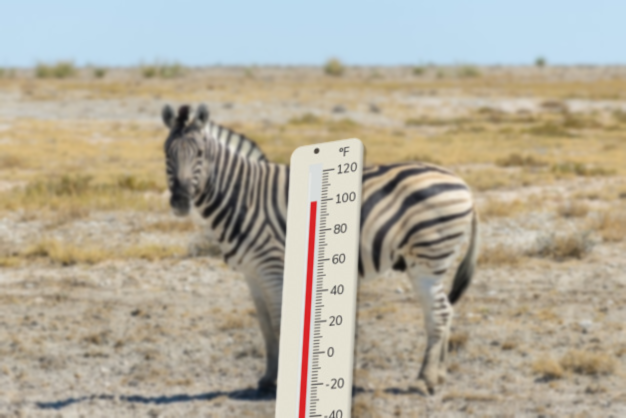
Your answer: 100 °F
